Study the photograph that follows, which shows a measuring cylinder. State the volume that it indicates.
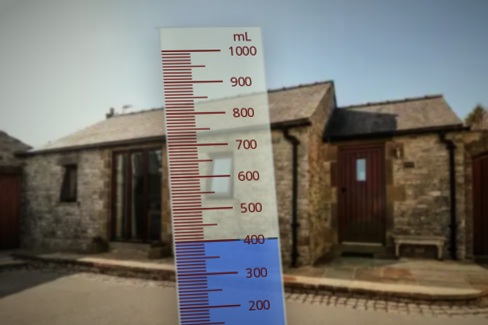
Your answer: 400 mL
